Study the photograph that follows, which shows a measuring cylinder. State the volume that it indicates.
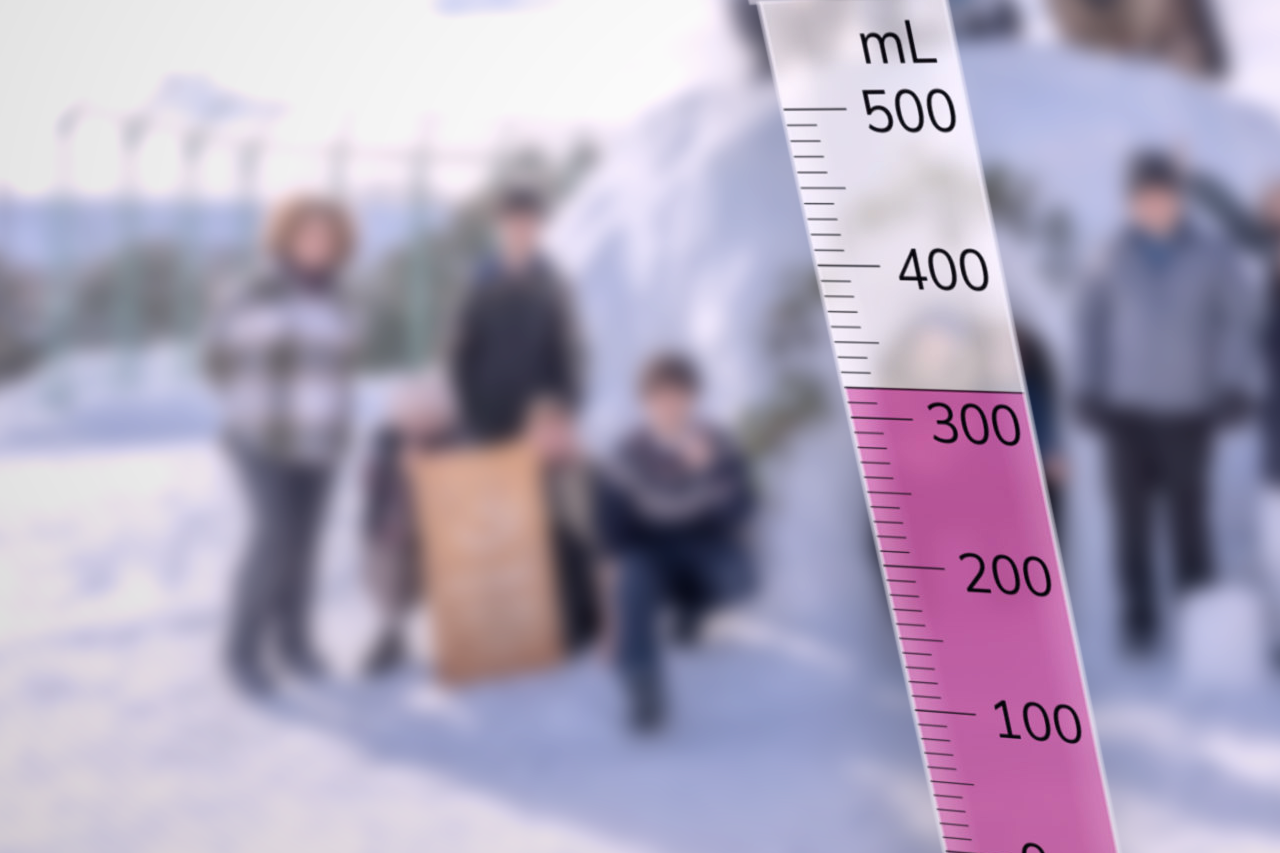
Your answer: 320 mL
